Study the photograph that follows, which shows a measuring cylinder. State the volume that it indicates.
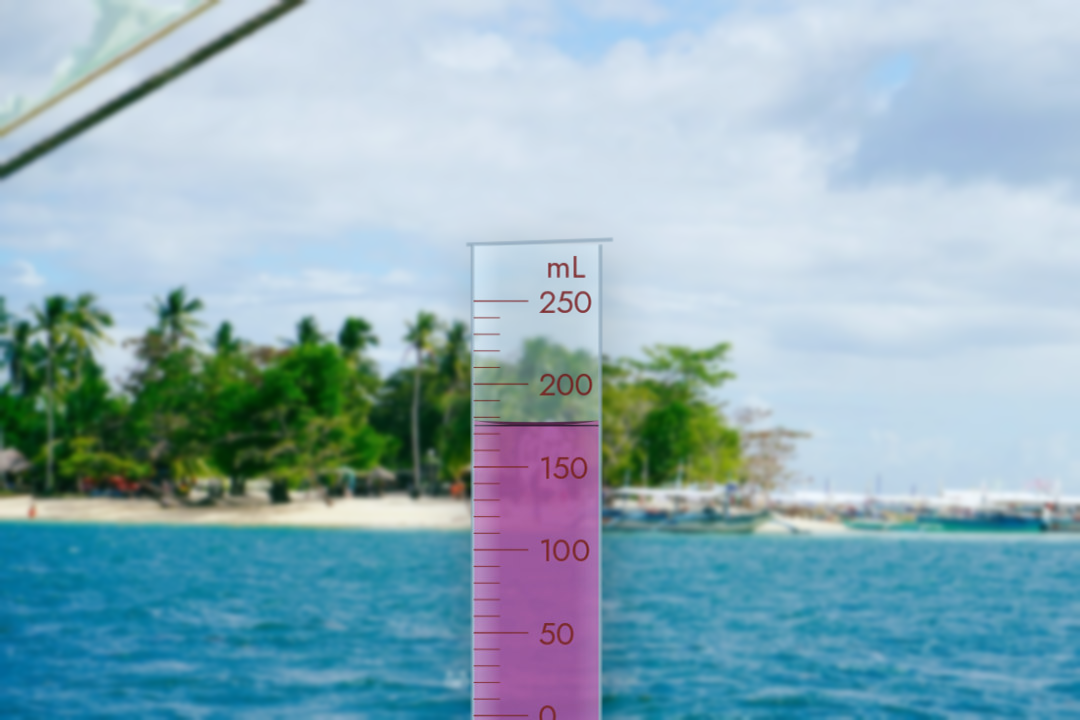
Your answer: 175 mL
